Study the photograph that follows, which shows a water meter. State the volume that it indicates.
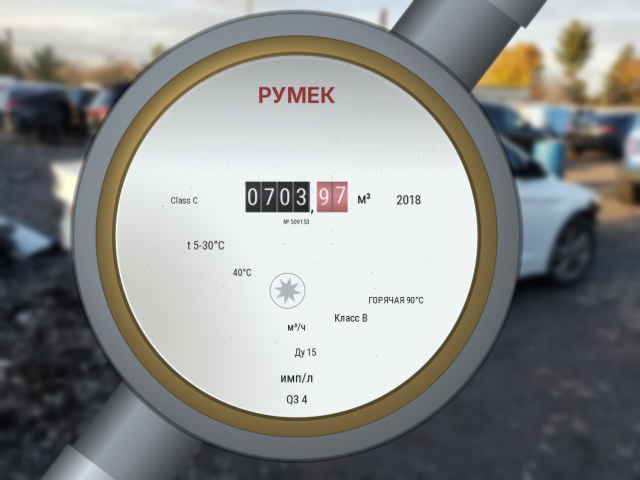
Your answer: 703.97 m³
